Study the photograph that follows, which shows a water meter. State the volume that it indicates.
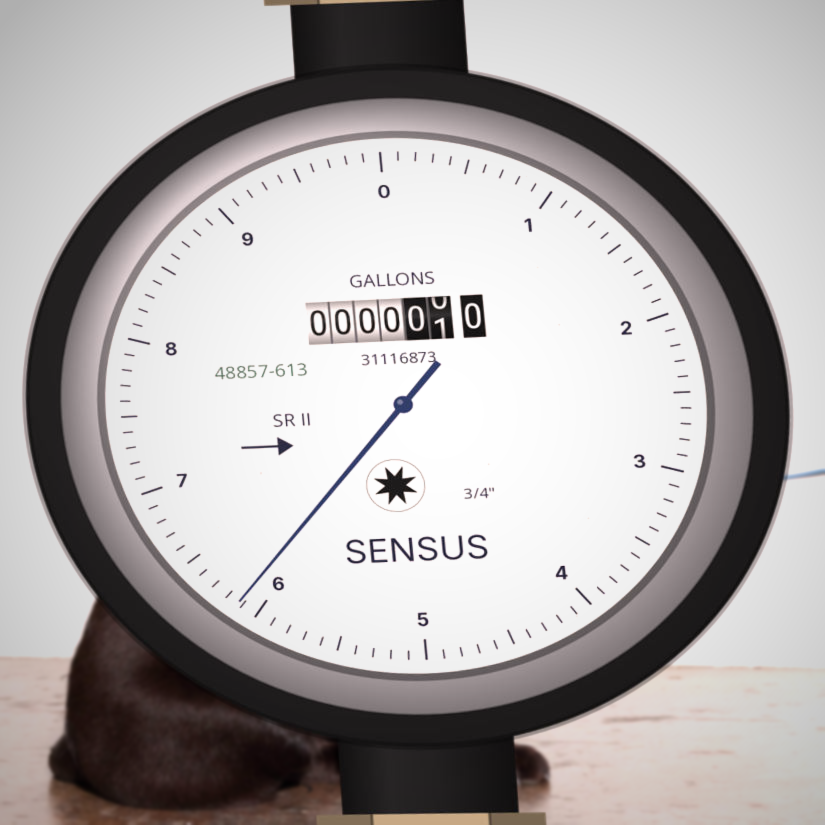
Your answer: 6.1 gal
